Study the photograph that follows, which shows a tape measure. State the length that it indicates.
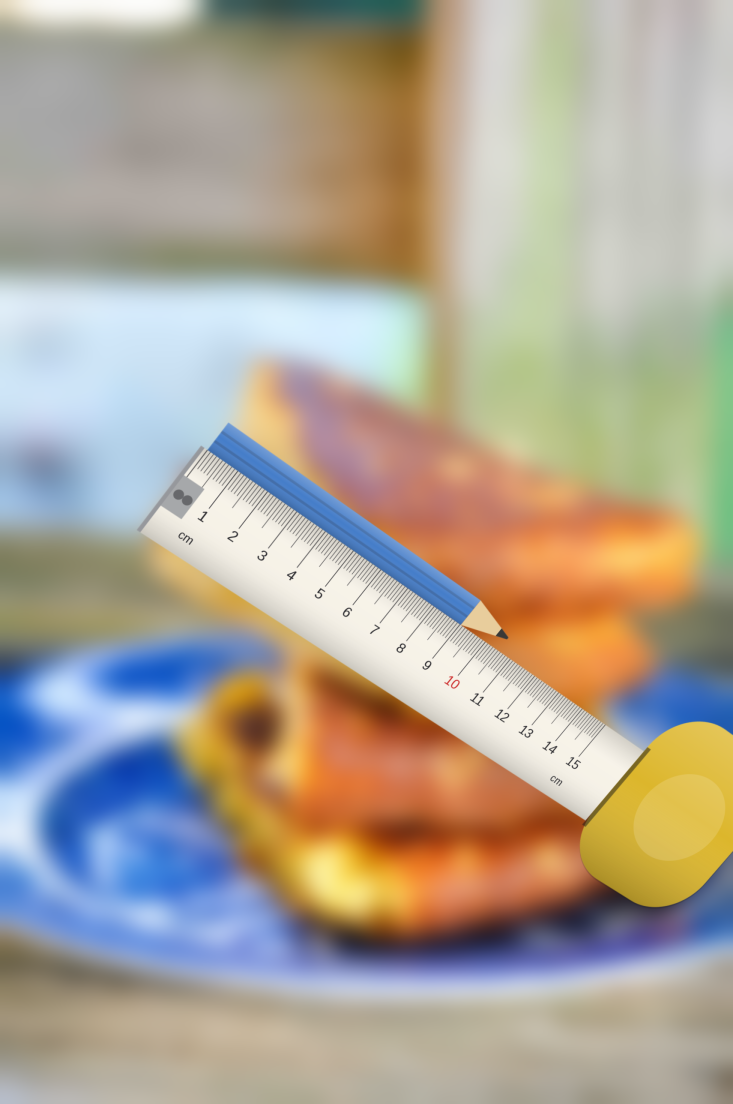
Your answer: 10.5 cm
